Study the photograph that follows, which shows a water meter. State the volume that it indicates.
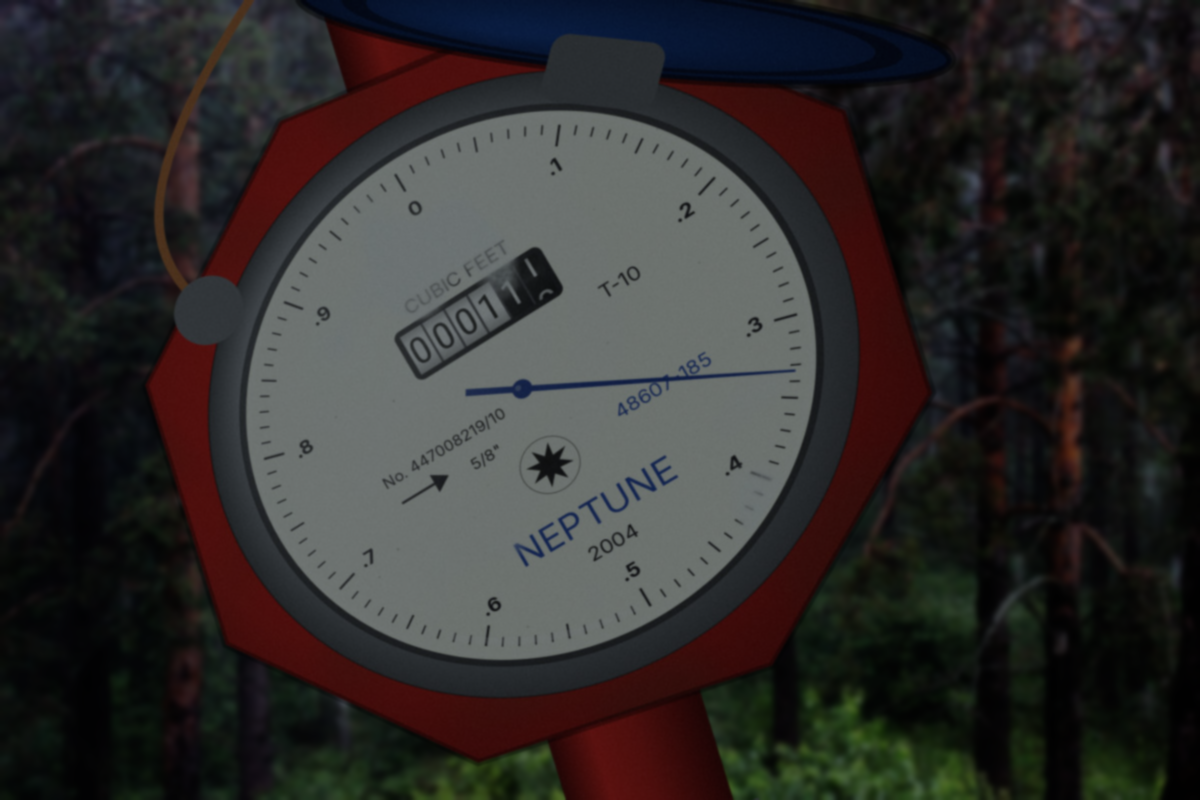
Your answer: 111.33 ft³
